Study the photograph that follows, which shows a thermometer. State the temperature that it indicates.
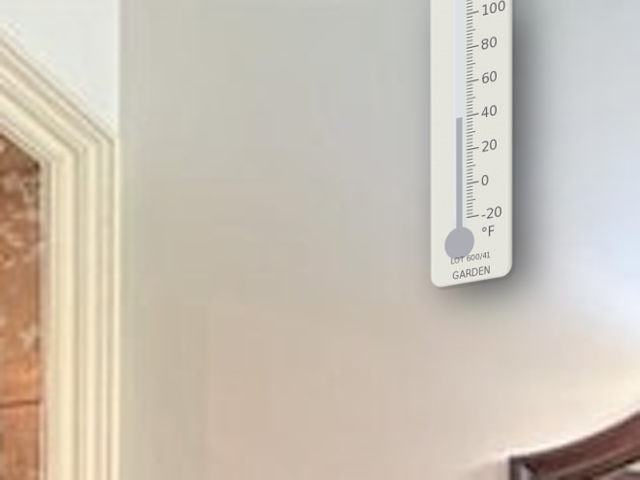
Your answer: 40 °F
